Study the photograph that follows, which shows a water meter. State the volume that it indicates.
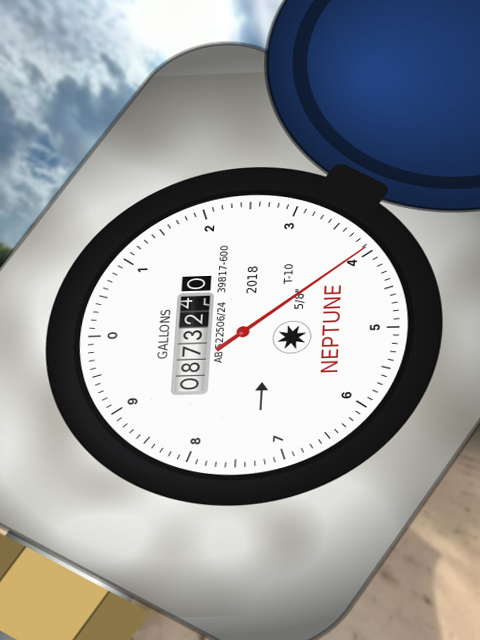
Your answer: 873243.9 gal
